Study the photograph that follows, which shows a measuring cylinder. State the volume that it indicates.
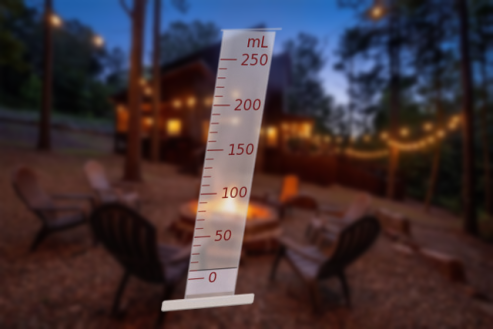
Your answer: 10 mL
